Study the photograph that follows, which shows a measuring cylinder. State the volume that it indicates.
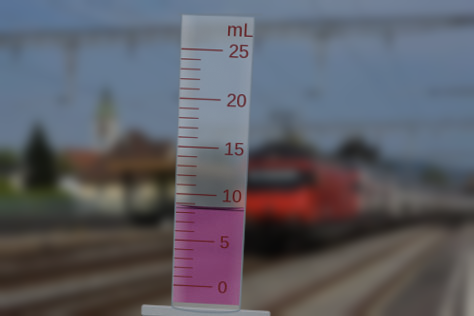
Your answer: 8.5 mL
